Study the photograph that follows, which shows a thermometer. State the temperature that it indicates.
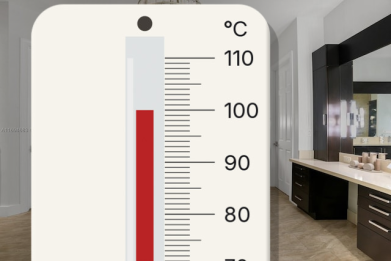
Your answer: 100 °C
